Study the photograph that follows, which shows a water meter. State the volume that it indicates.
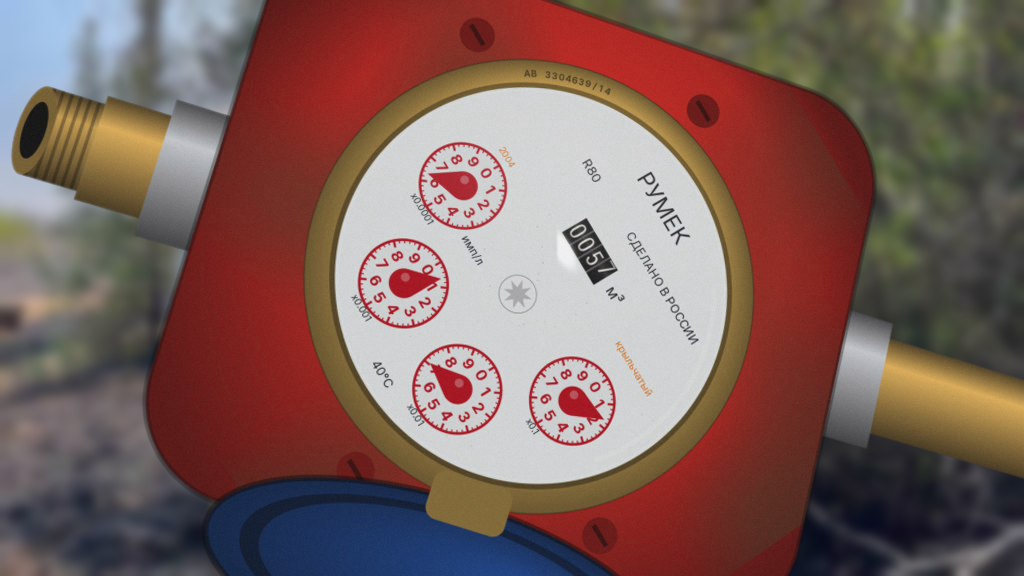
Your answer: 57.1706 m³
